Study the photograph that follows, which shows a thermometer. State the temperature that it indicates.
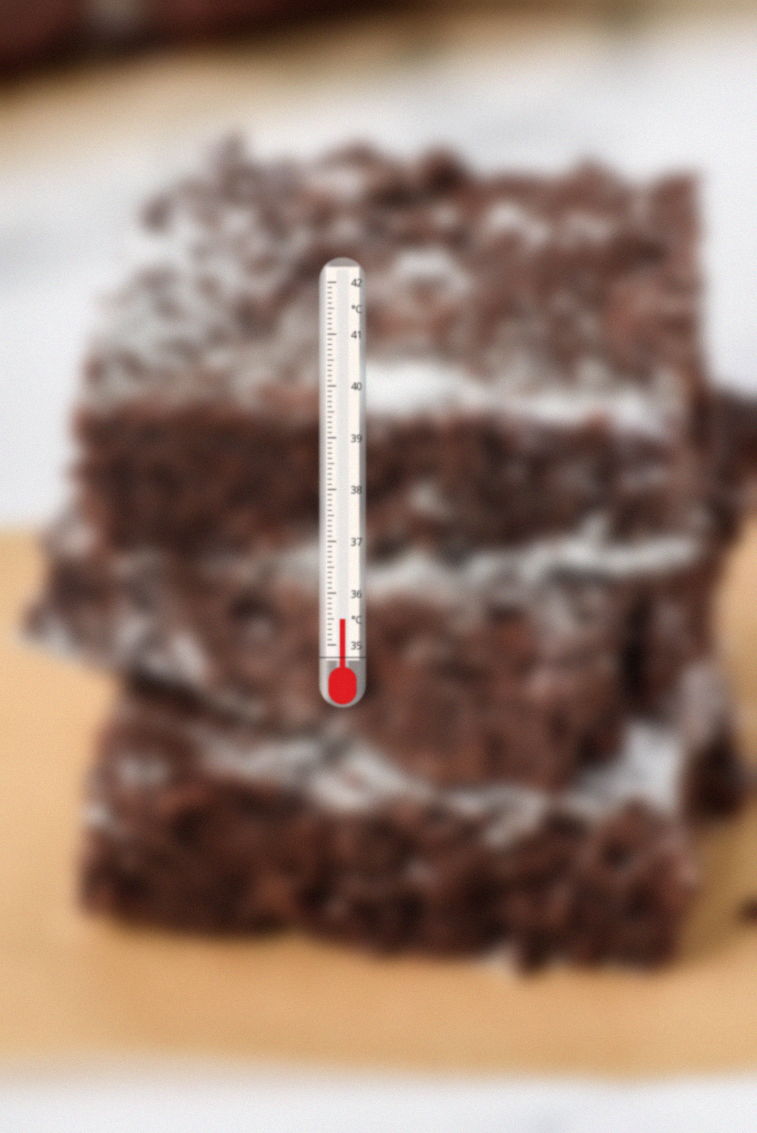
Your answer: 35.5 °C
